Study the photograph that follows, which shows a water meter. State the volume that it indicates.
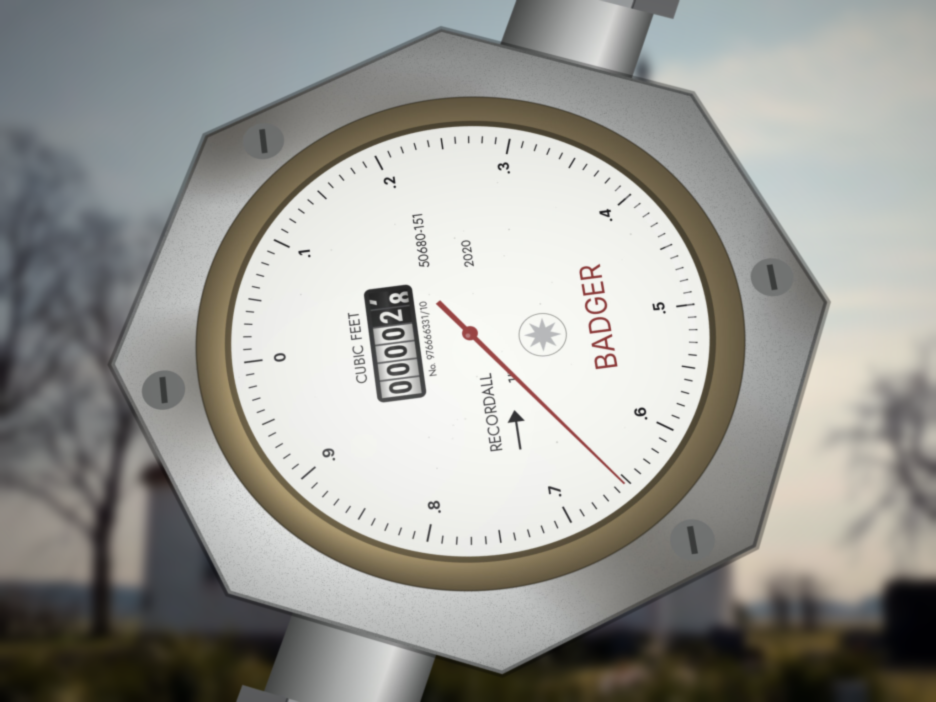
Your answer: 27.65 ft³
